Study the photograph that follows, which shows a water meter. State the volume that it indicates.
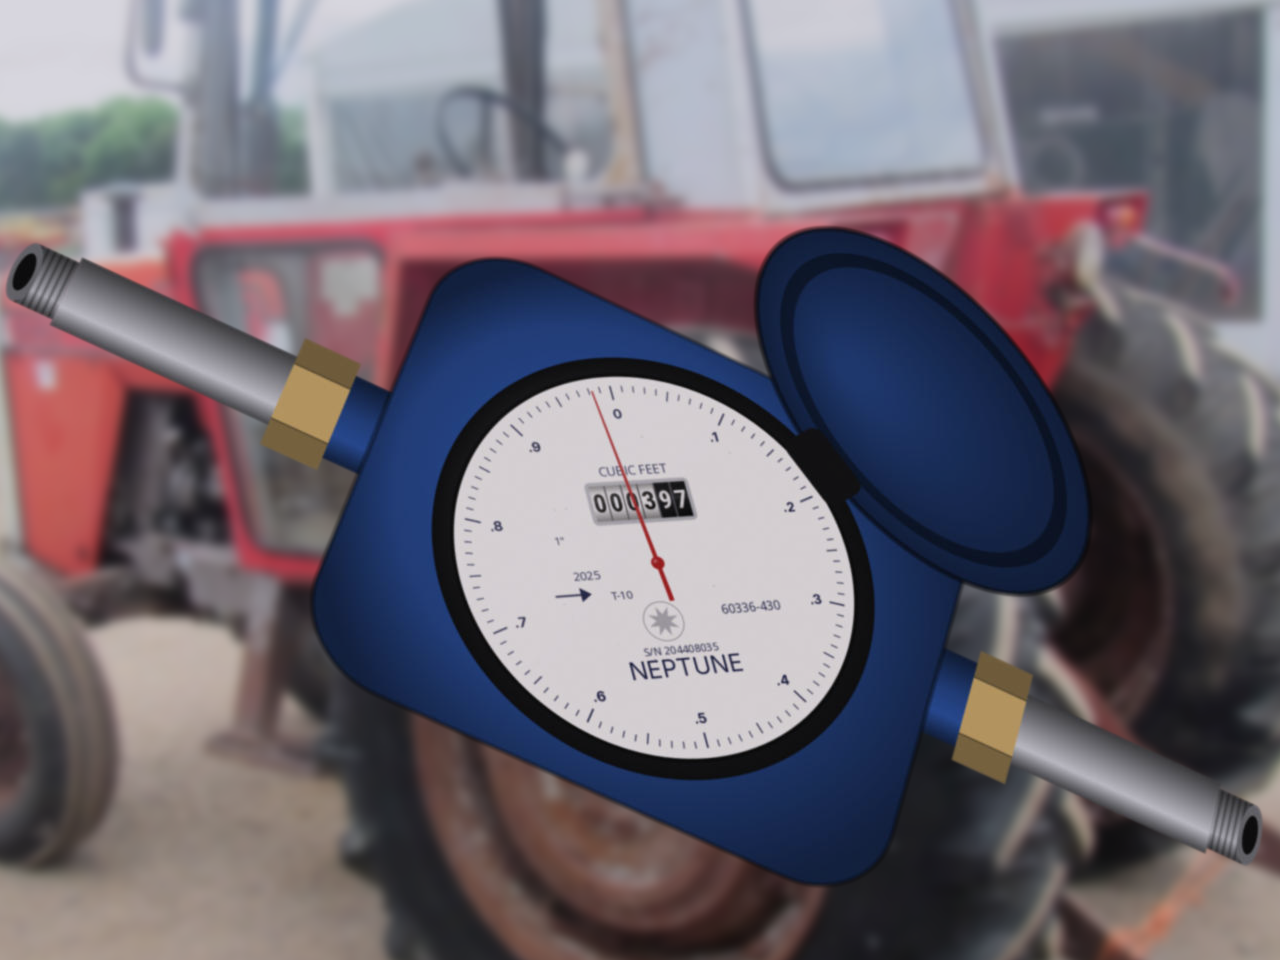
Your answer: 396.98 ft³
